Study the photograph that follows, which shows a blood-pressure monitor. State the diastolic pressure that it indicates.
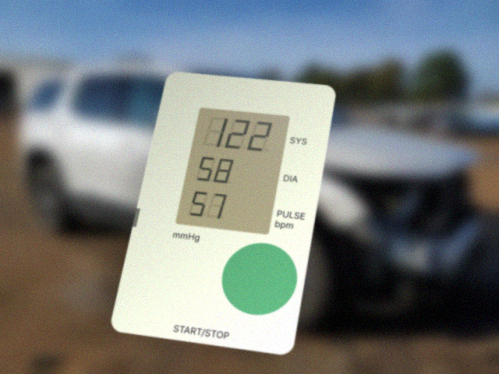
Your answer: 58 mmHg
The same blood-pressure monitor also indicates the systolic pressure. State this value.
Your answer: 122 mmHg
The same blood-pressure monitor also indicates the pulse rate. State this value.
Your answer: 57 bpm
